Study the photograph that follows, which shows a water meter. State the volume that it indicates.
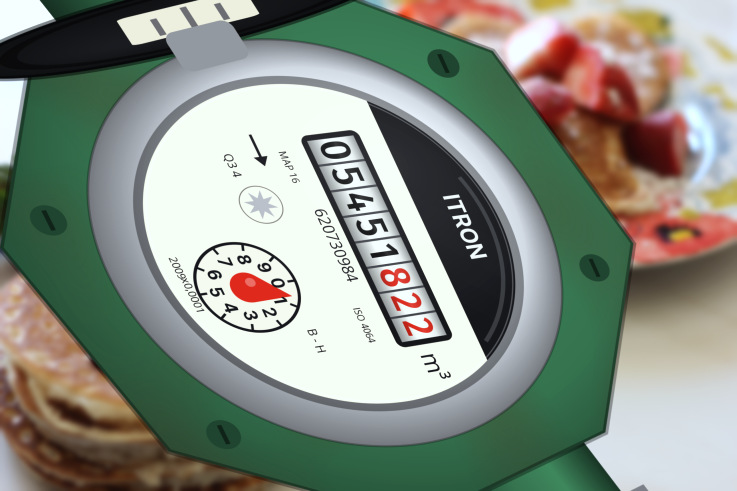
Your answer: 5451.8220 m³
